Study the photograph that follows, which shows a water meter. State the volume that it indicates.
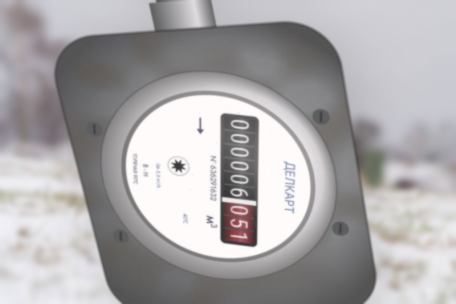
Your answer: 6.051 m³
